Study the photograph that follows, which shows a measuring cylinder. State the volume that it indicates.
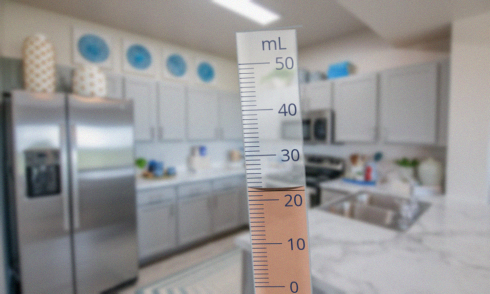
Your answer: 22 mL
